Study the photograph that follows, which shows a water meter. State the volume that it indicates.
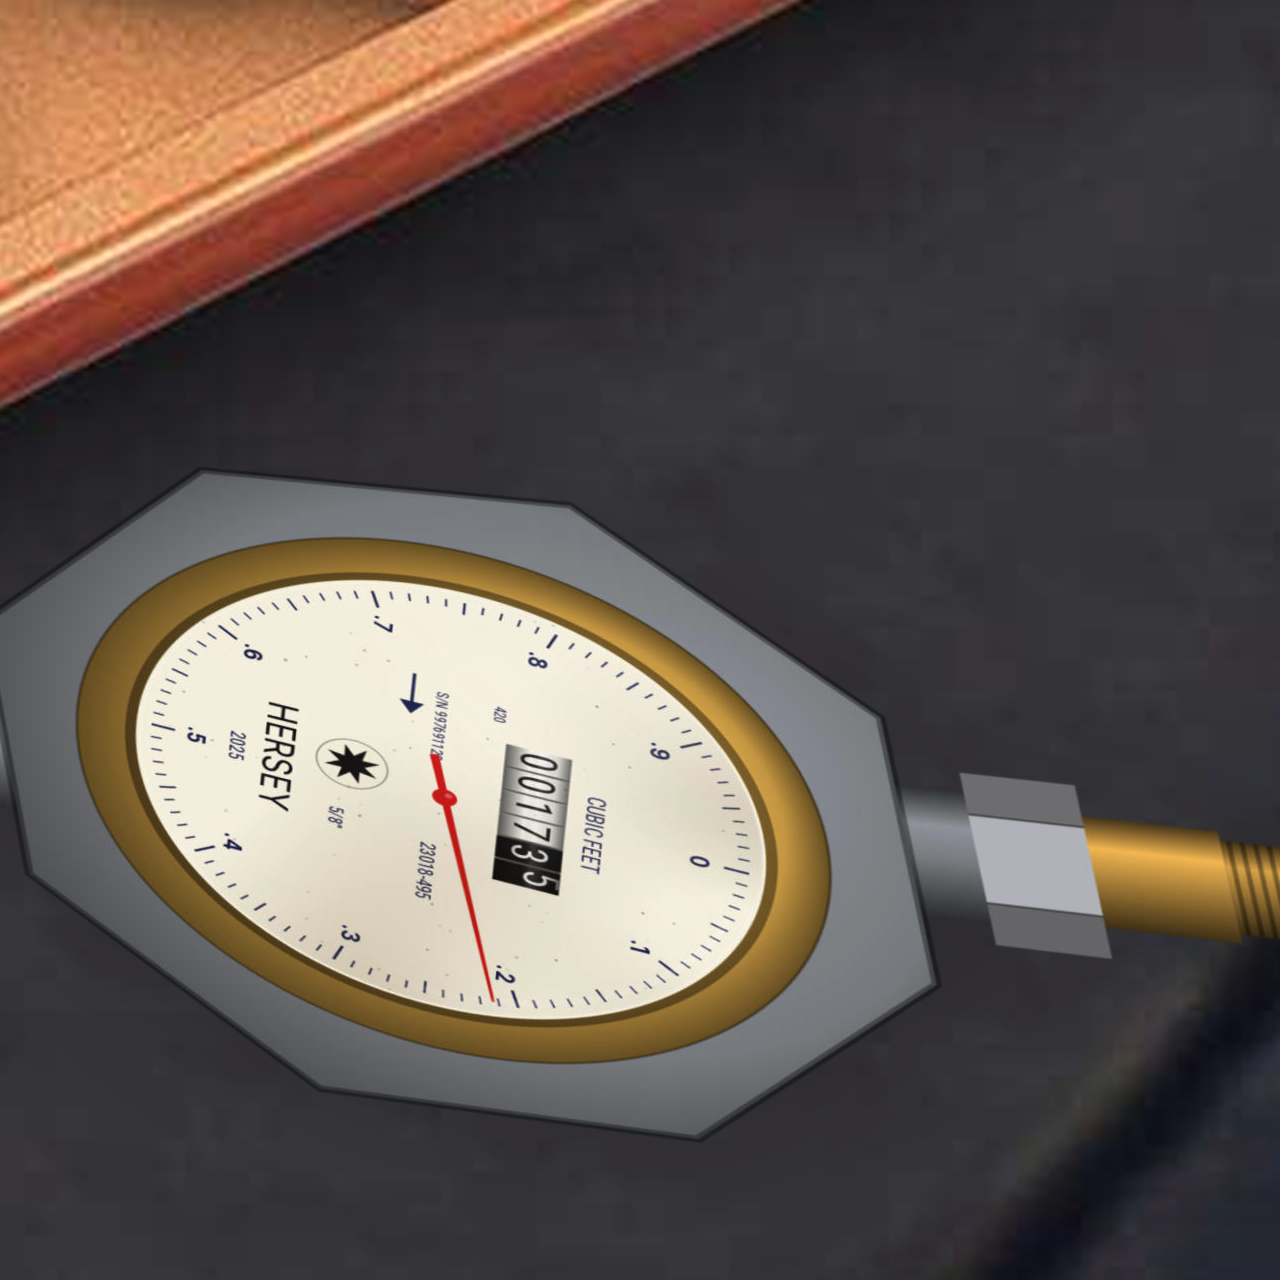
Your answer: 1735.21 ft³
